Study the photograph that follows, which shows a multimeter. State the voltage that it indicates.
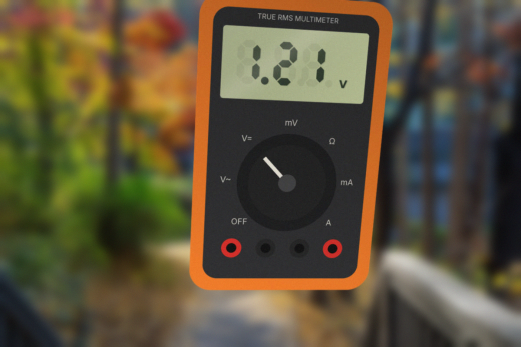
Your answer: 1.21 V
